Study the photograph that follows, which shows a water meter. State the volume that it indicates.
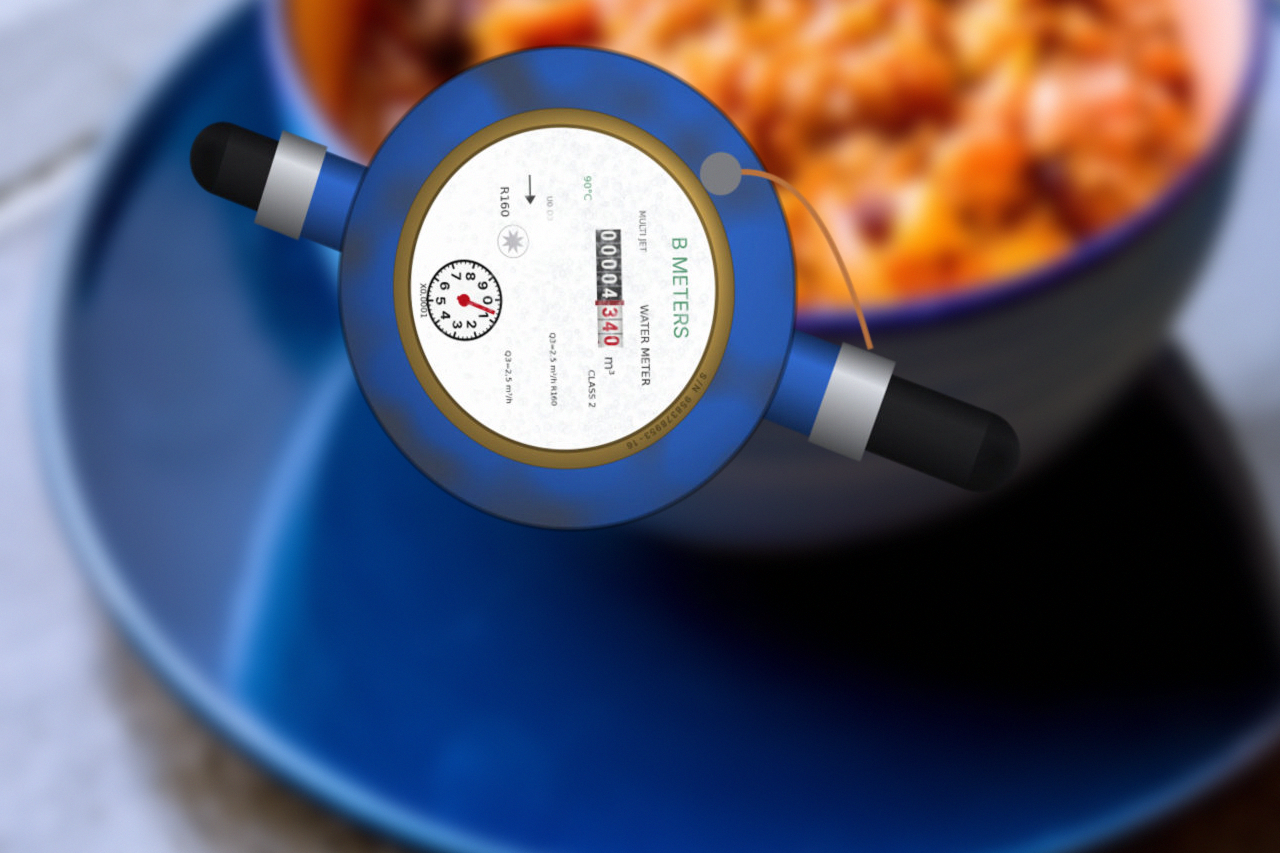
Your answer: 4.3400 m³
